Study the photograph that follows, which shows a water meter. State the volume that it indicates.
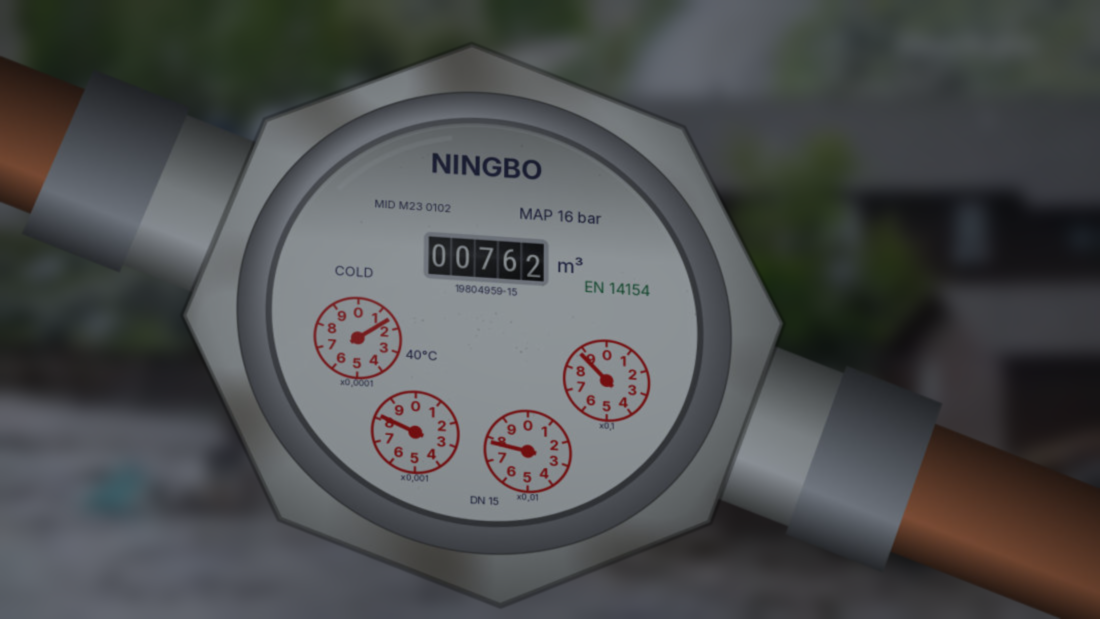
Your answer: 761.8781 m³
